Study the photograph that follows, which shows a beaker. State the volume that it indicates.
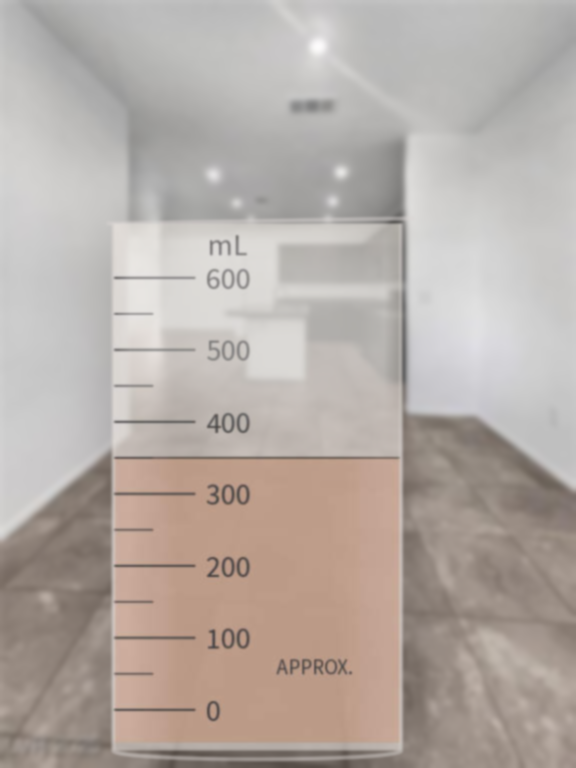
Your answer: 350 mL
